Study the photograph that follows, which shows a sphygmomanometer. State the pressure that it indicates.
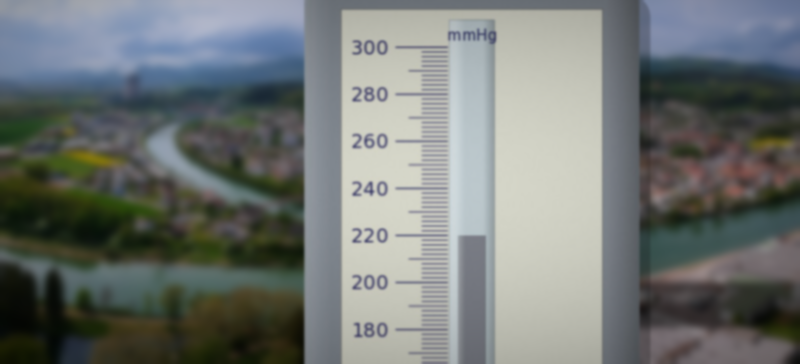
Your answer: 220 mmHg
